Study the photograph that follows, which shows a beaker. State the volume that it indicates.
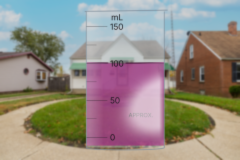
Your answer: 100 mL
